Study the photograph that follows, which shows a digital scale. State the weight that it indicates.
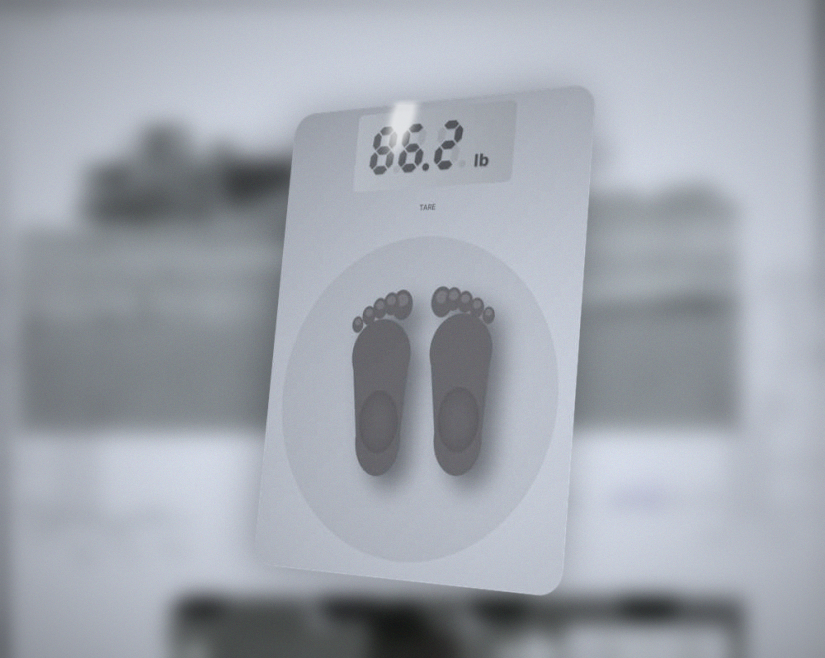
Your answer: 86.2 lb
